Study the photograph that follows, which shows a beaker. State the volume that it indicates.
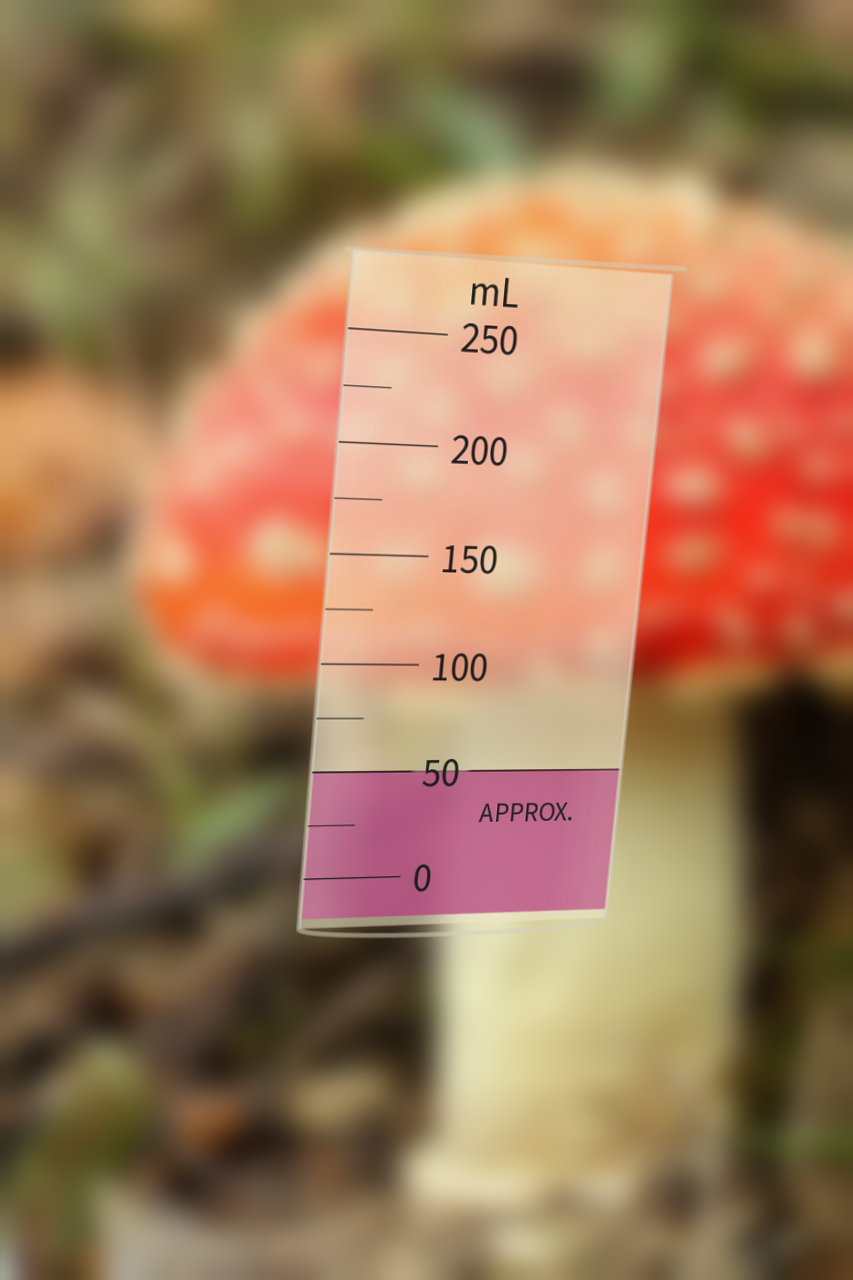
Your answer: 50 mL
